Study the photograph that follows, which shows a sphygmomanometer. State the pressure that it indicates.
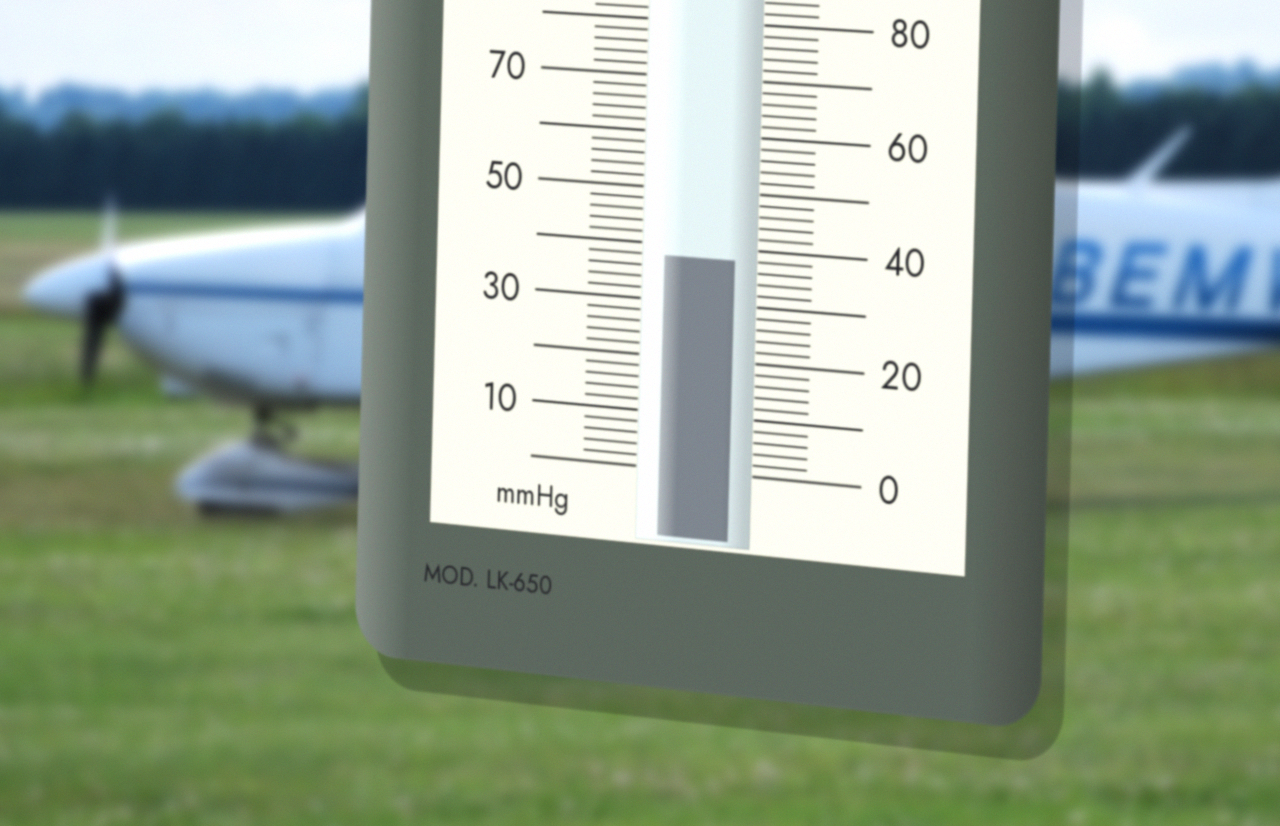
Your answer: 38 mmHg
